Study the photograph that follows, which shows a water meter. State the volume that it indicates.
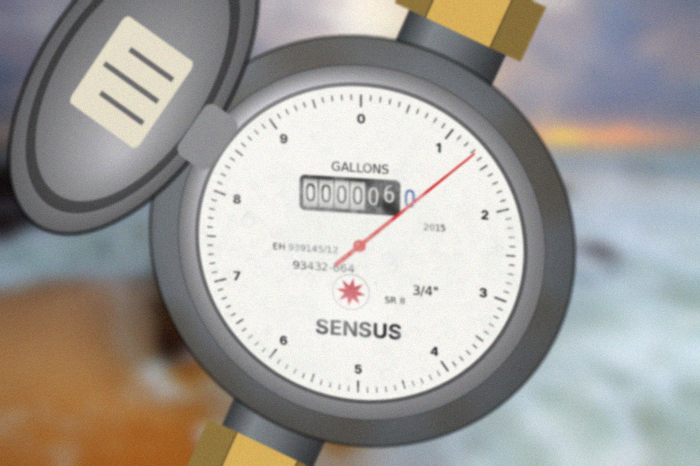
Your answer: 61.3 gal
